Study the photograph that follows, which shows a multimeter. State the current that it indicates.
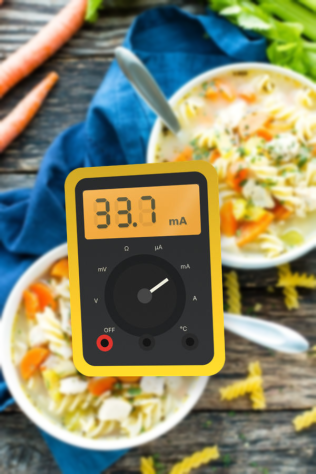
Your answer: 33.7 mA
